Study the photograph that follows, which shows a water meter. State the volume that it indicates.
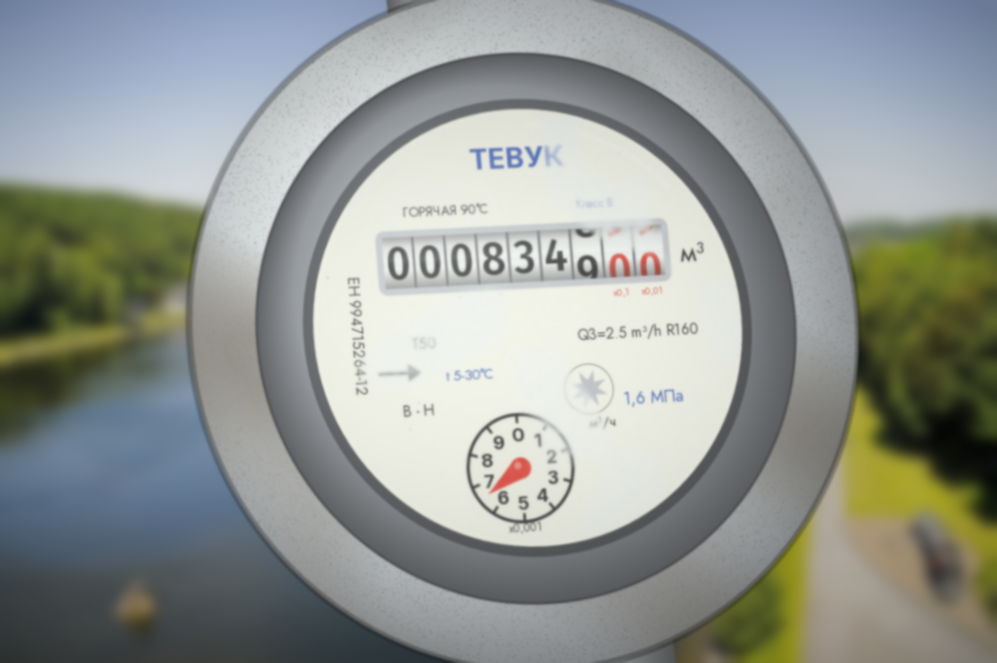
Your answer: 8348.996 m³
